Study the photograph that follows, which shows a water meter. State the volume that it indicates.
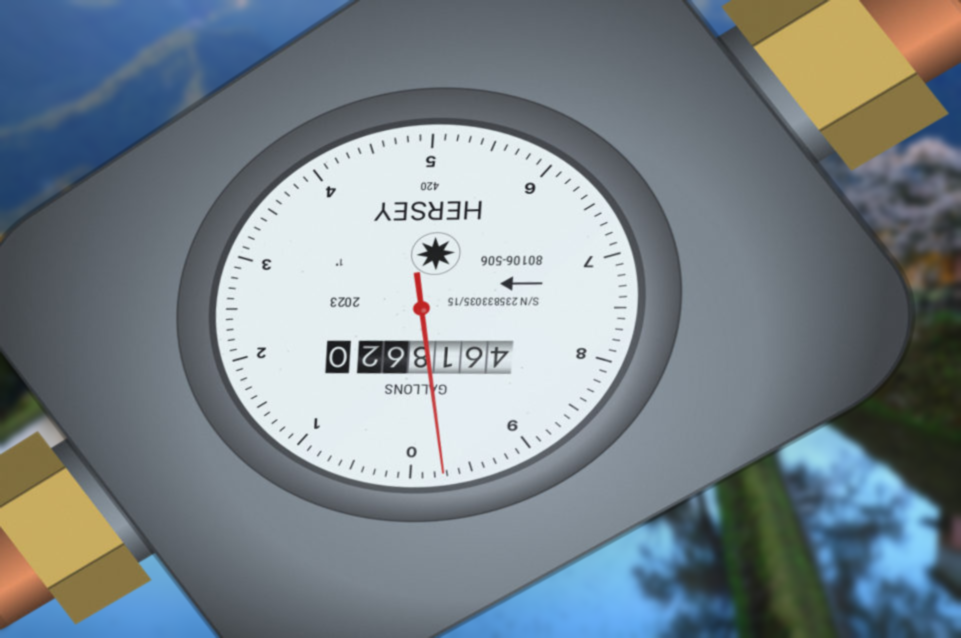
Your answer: 4618619.7 gal
